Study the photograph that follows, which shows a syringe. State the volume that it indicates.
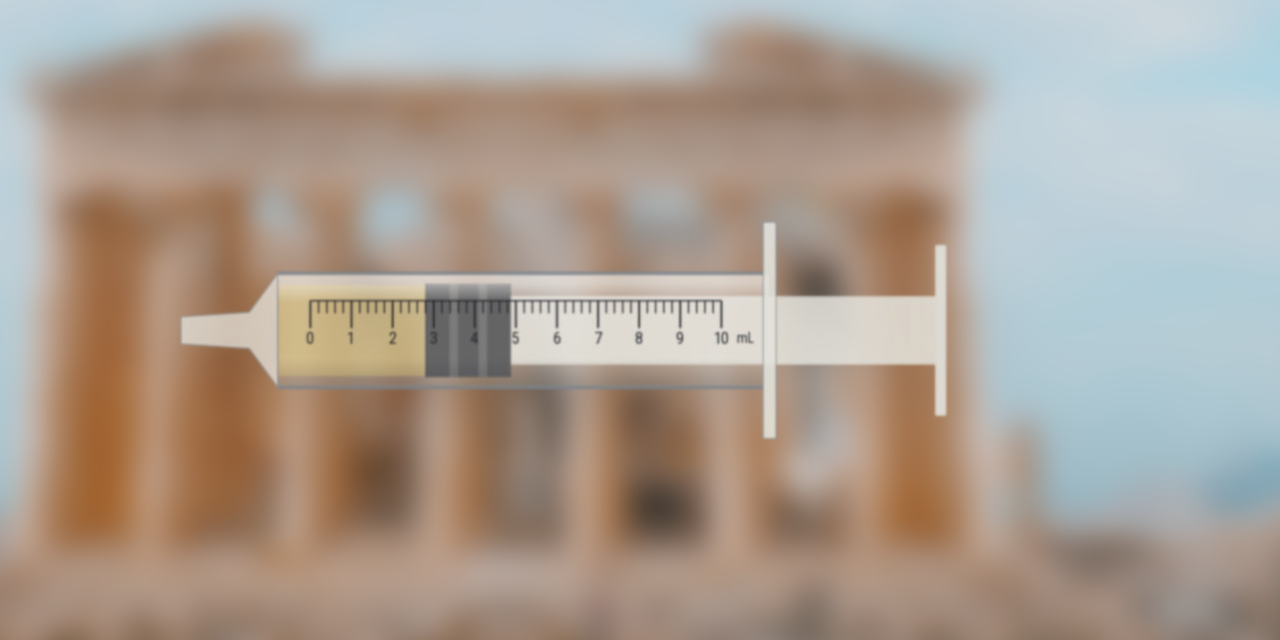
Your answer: 2.8 mL
